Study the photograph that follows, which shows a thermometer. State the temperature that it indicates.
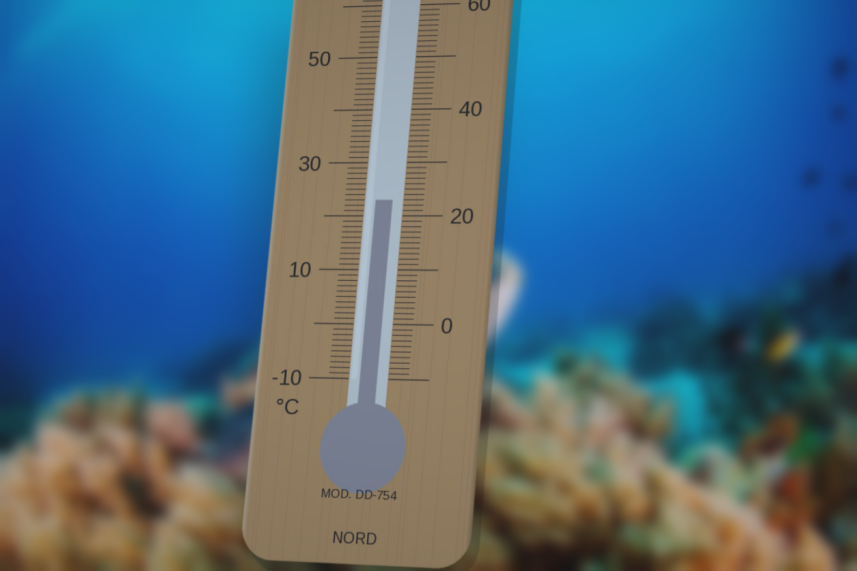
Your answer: 23 °C
